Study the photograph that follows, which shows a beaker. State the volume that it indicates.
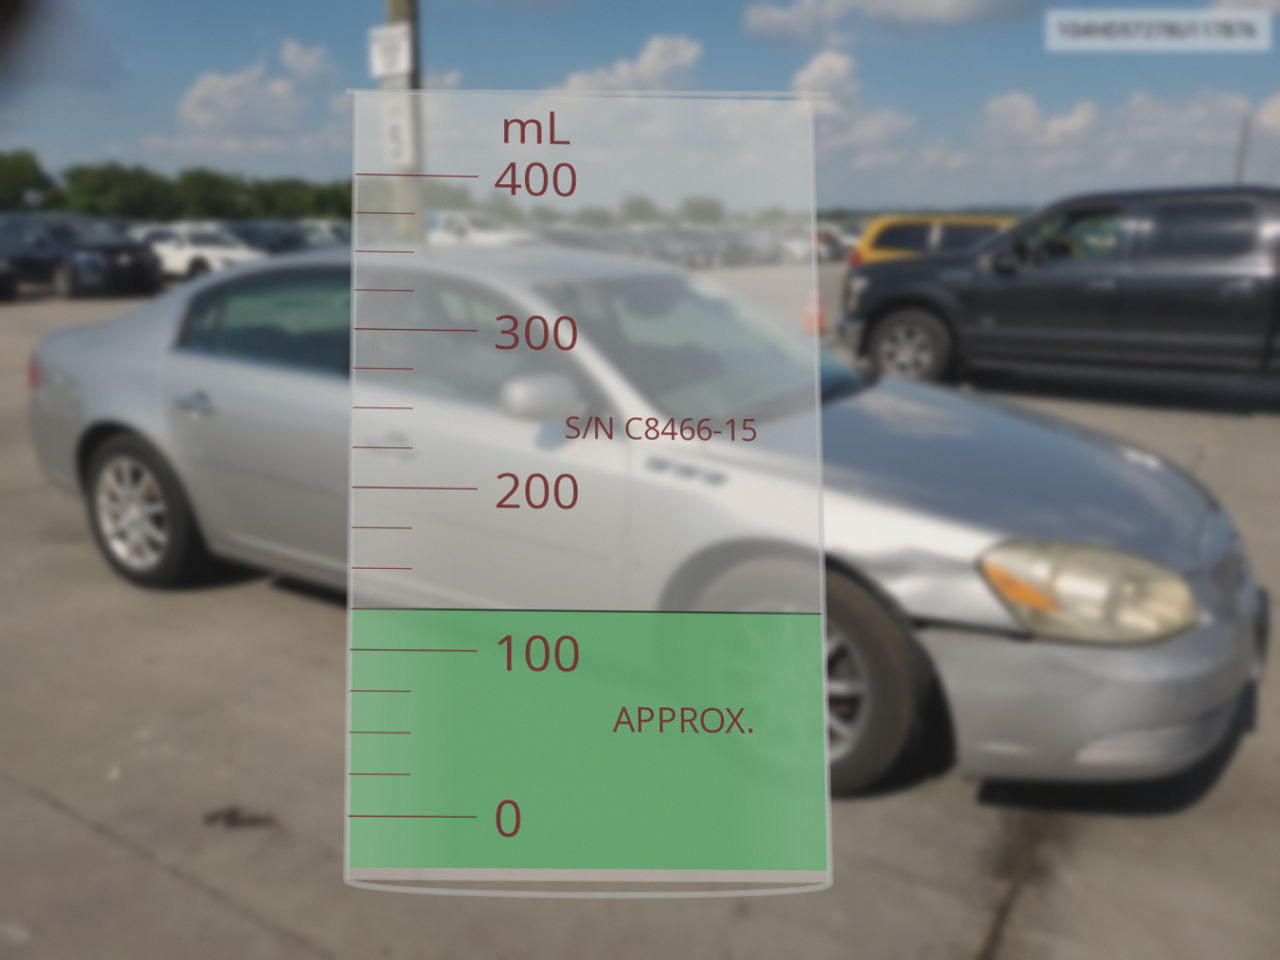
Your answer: 125 mL
